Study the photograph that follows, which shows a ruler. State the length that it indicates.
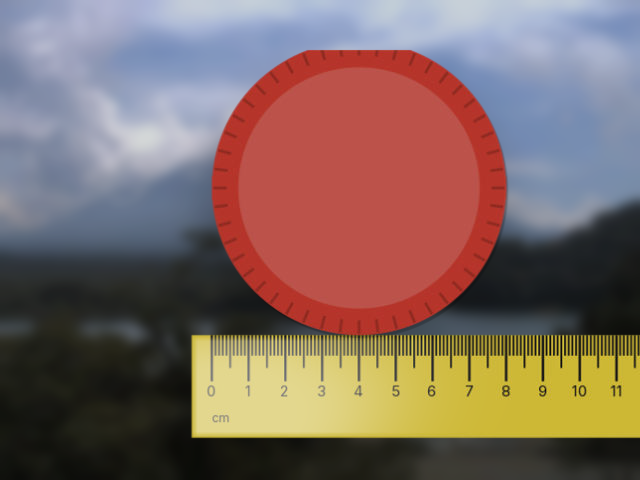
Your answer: 8 cm
